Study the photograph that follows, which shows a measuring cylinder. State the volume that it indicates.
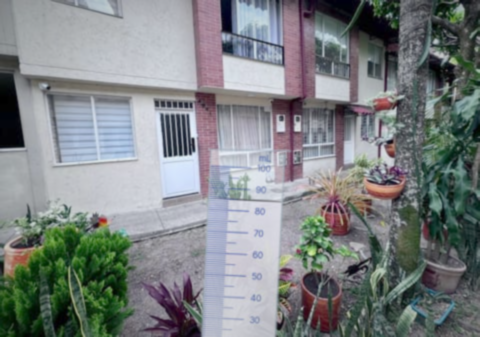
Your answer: 85 mL
